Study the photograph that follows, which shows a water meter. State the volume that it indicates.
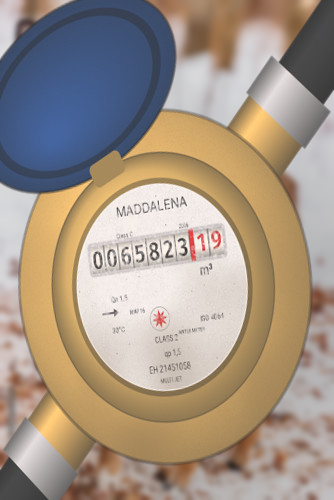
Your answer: 65823.19 m³
